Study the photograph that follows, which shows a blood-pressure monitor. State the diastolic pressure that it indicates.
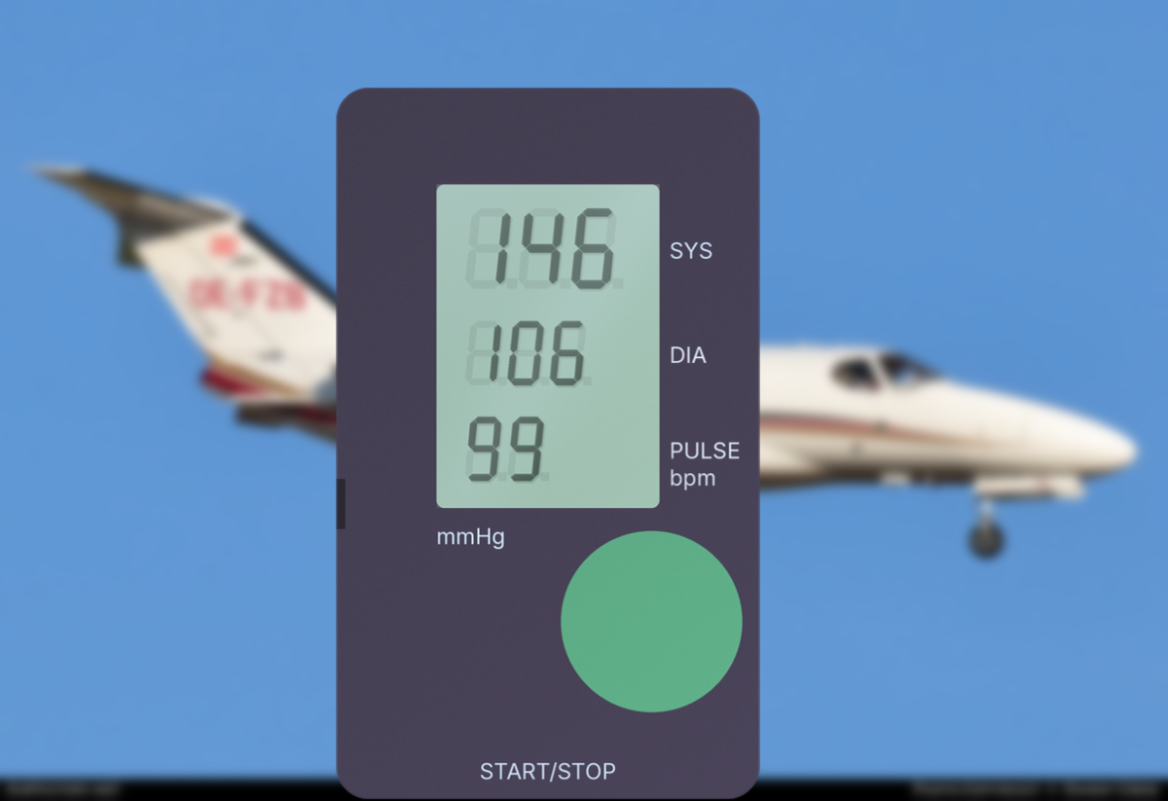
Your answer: 106 mmHg
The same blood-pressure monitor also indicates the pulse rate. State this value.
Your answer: 99 bpm
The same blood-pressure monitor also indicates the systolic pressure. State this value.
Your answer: 146 mmHg
